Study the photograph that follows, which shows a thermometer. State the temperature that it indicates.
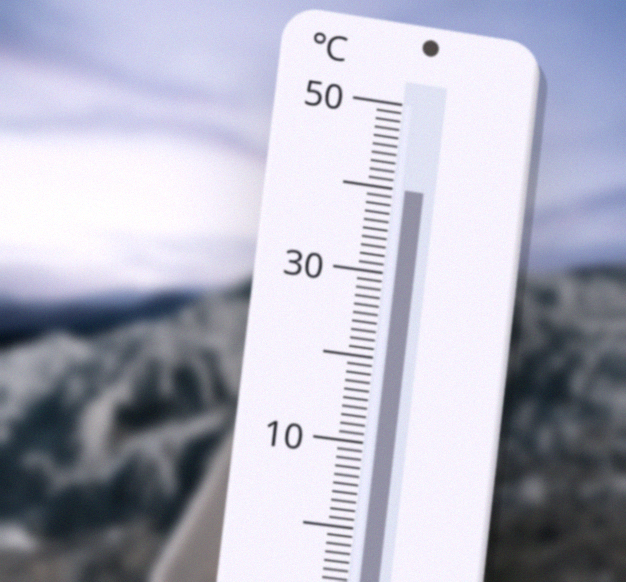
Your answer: 40 °C
